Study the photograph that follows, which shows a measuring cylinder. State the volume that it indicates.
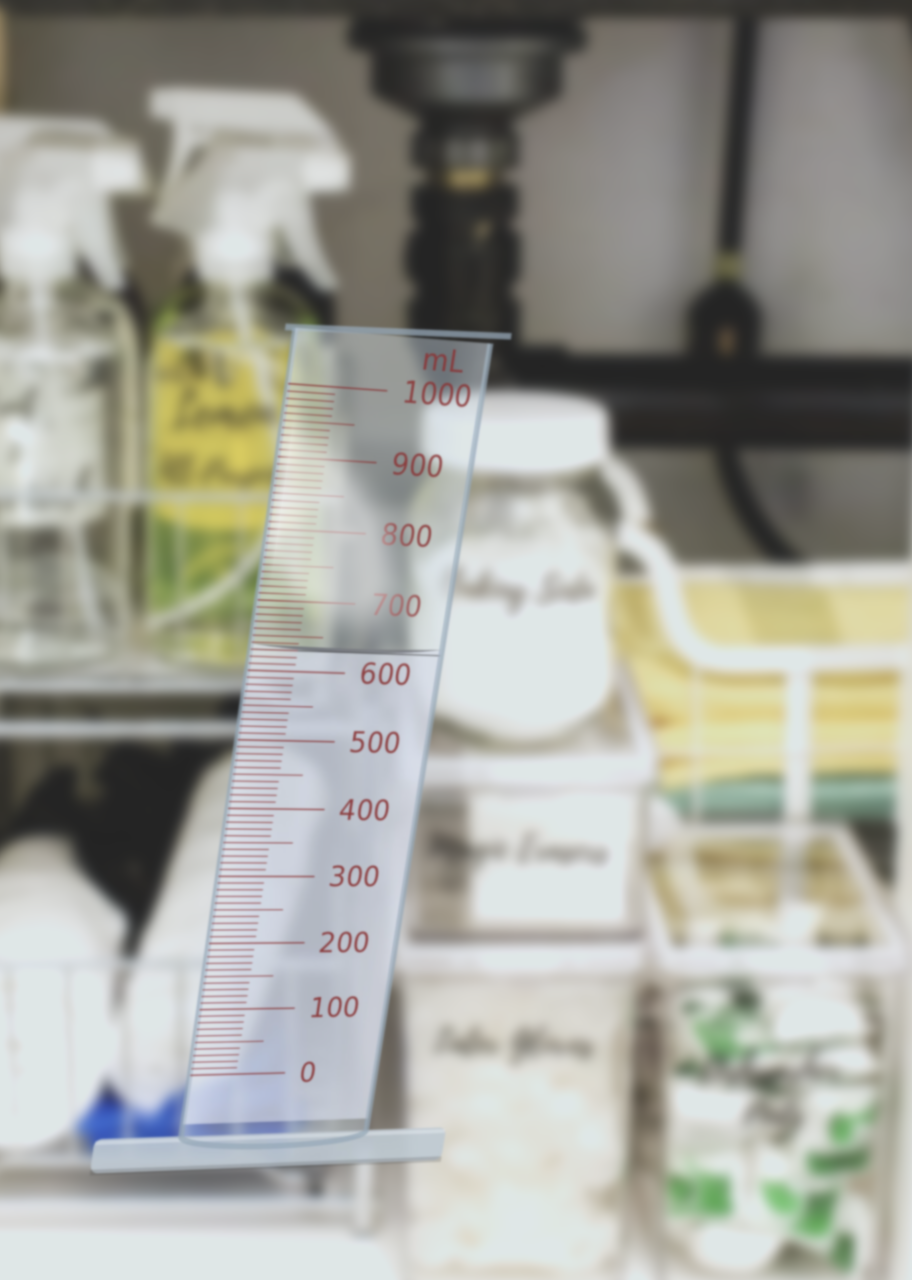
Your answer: 630 mL
